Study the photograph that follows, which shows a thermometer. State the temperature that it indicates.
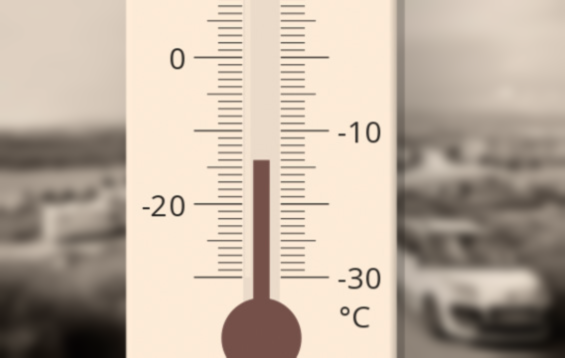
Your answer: -14 °C
